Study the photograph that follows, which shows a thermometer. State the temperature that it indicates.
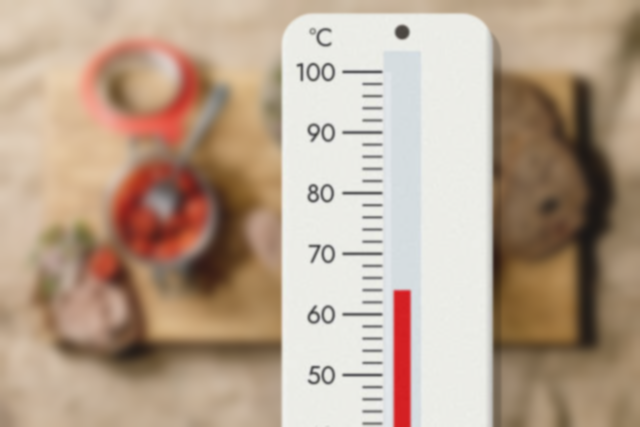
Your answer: 64 °C
